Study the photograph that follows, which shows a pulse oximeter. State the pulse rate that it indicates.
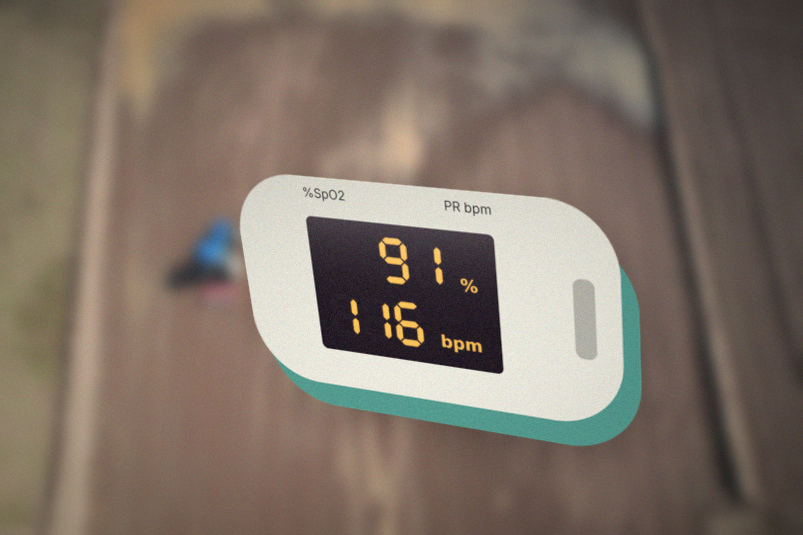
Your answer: 116 bpm
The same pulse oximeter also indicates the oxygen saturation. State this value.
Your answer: 91 %
